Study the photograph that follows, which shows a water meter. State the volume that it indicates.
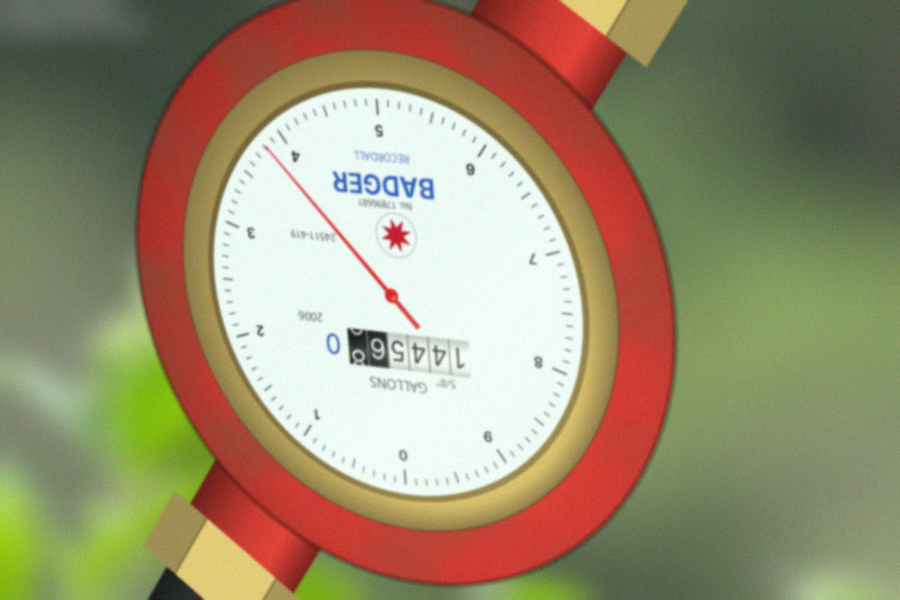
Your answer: 1445683.8 gal
